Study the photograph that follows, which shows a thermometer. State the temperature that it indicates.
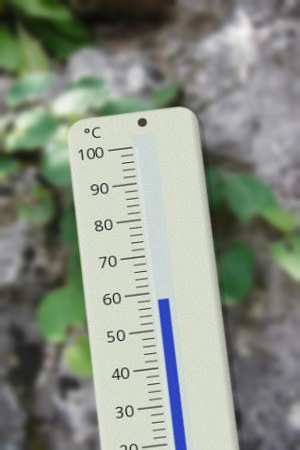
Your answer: 58 °C
